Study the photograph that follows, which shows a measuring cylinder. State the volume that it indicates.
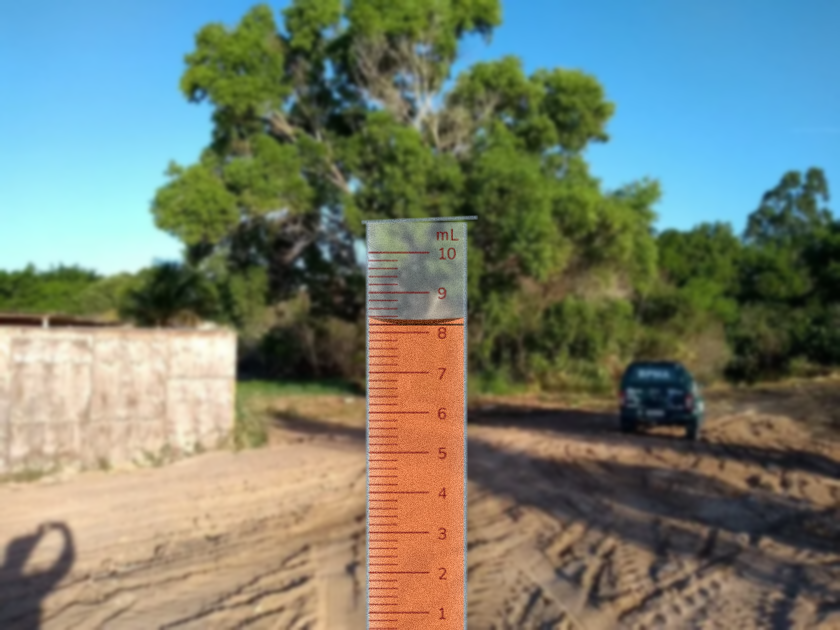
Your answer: 8.2 mL
